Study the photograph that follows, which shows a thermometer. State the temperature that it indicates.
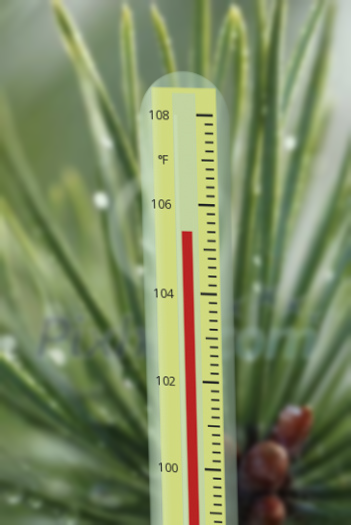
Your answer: 105.4 °F
